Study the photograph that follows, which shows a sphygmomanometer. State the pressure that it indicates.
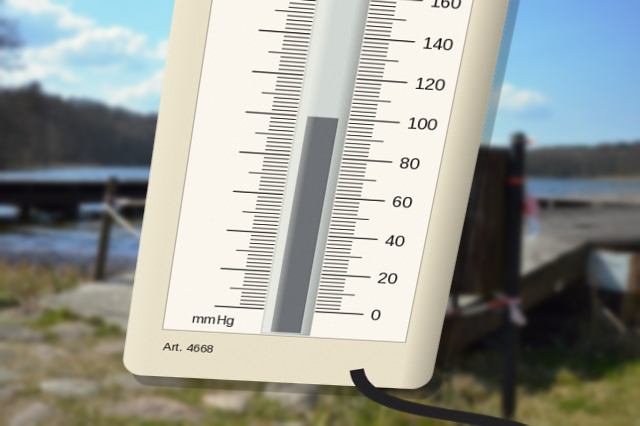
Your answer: 100 mmHg
